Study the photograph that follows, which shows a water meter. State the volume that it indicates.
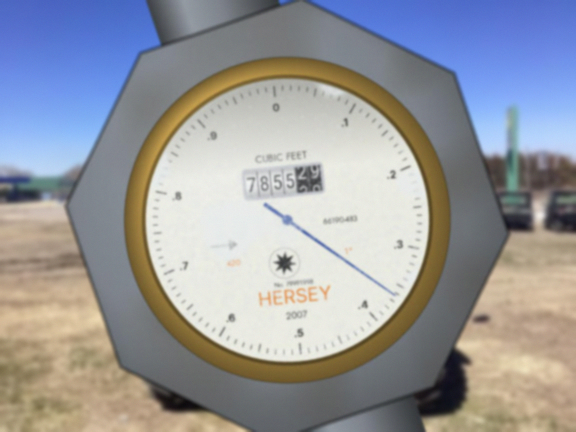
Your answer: 785529.36 ft³
